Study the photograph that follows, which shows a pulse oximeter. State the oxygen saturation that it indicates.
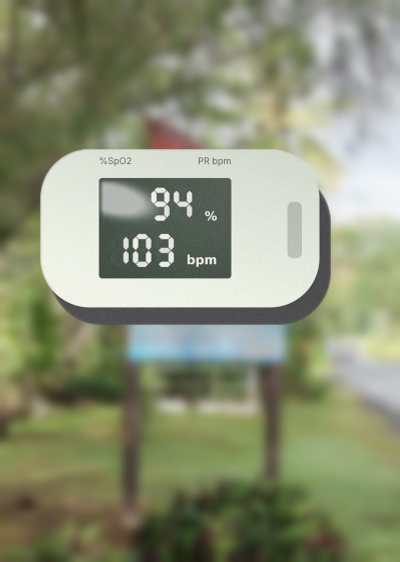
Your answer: 94 %
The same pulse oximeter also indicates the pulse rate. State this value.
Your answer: 103 bpm
